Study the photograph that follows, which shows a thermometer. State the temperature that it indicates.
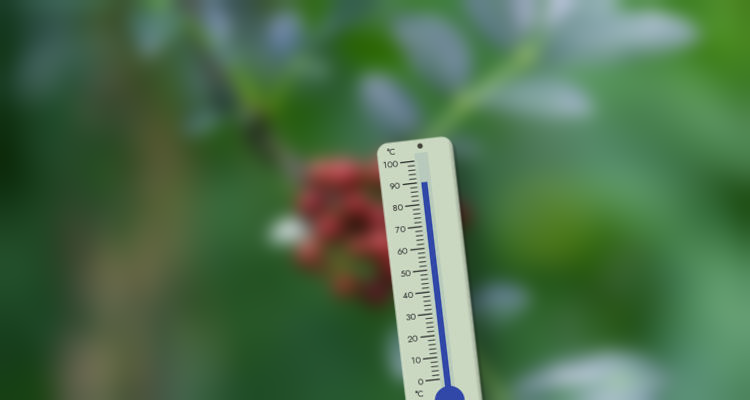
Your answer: 90 °C
